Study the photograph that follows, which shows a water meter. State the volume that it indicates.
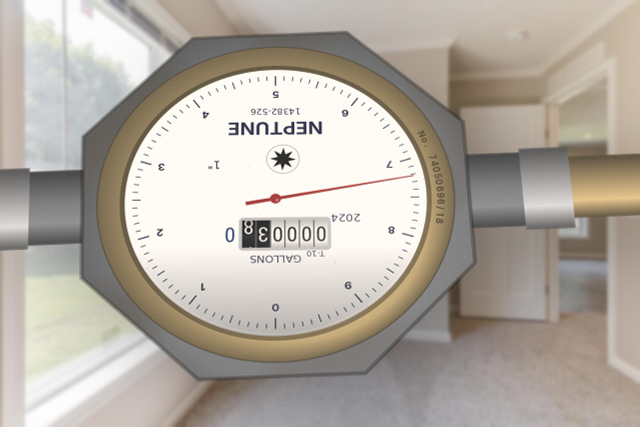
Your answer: 377.2 gal
